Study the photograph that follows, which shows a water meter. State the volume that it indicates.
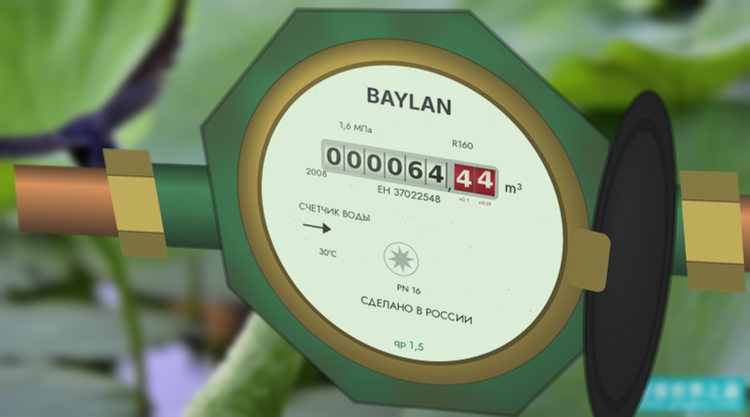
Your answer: 64.44 m³
